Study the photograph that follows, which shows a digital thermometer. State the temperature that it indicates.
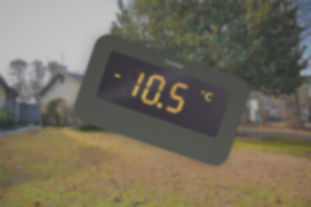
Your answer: -10.5 °C
